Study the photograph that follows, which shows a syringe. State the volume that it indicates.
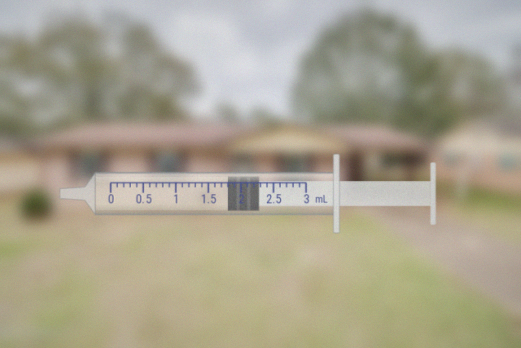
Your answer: 1.8 mL
